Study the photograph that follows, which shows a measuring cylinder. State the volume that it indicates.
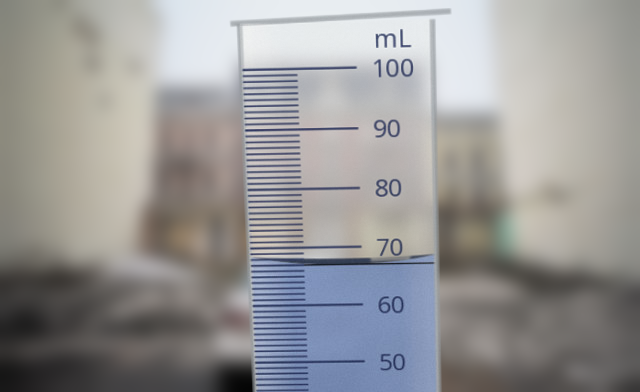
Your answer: 67 mL
